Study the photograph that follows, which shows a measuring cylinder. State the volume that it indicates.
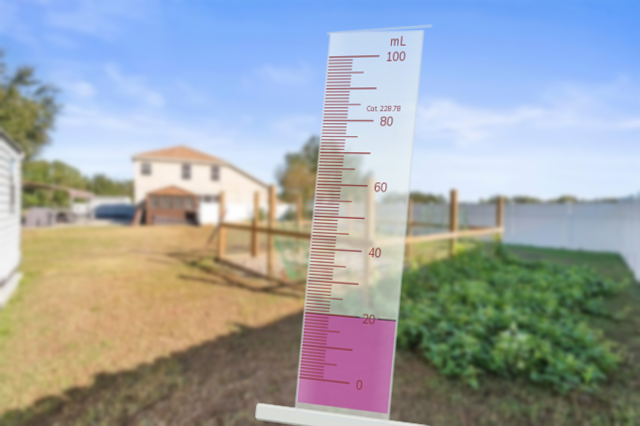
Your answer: 20 mL
